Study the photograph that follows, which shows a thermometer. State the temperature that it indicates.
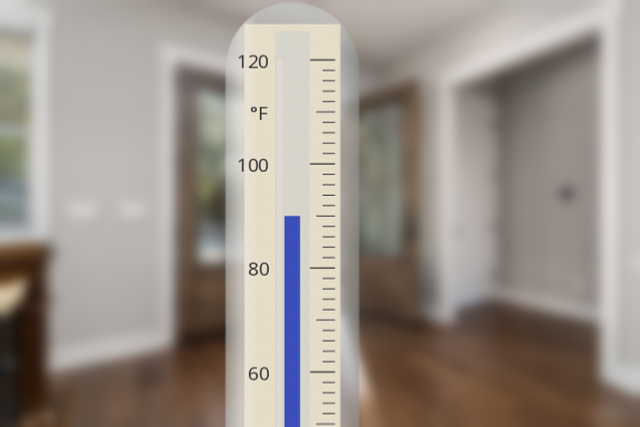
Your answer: 90 °F
